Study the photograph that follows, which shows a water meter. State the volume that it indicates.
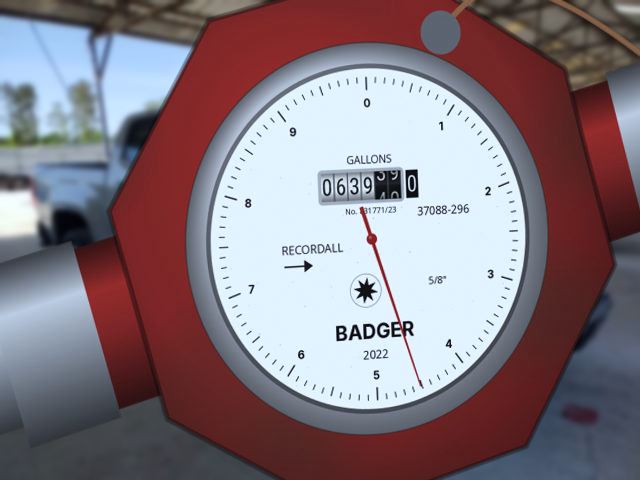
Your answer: 639394.5 gal
